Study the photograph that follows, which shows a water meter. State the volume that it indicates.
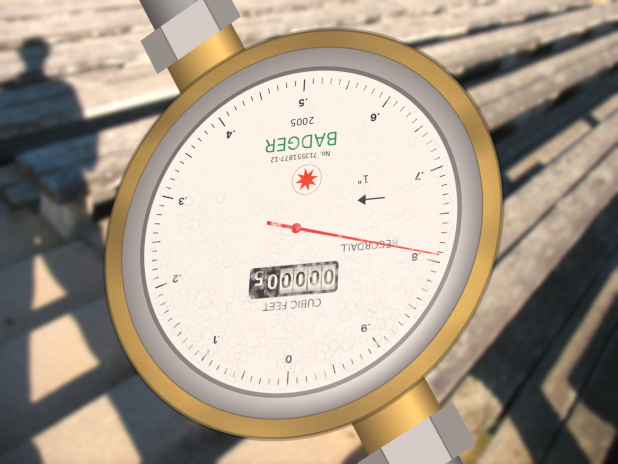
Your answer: 4.79 ft³
